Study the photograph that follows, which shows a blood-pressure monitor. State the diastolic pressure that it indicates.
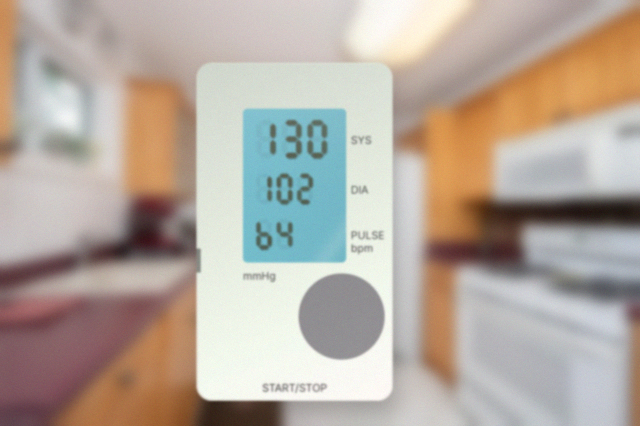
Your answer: 102 mmHg
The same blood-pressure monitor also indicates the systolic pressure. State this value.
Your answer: 130 mmHg
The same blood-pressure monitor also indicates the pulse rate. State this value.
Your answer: 64 bpm
